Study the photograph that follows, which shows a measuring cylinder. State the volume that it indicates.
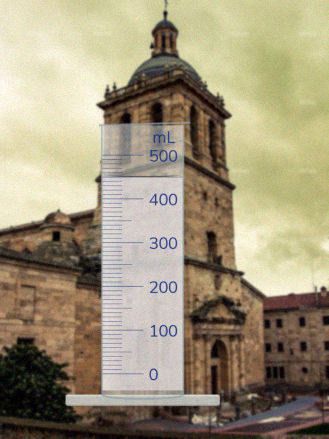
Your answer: 450 mL
